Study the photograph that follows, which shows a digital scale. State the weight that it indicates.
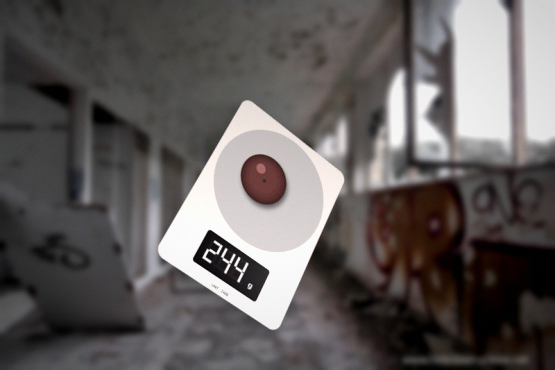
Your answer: 244 g
